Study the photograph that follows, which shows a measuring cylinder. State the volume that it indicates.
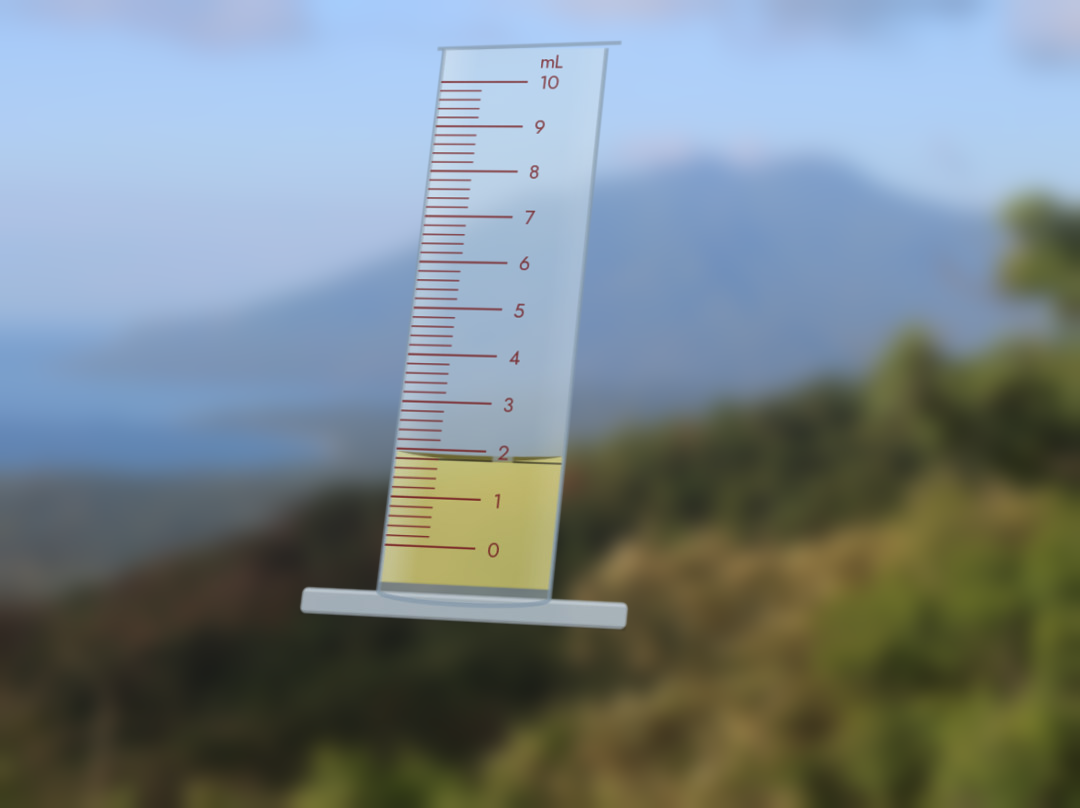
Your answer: 1.8 mL
